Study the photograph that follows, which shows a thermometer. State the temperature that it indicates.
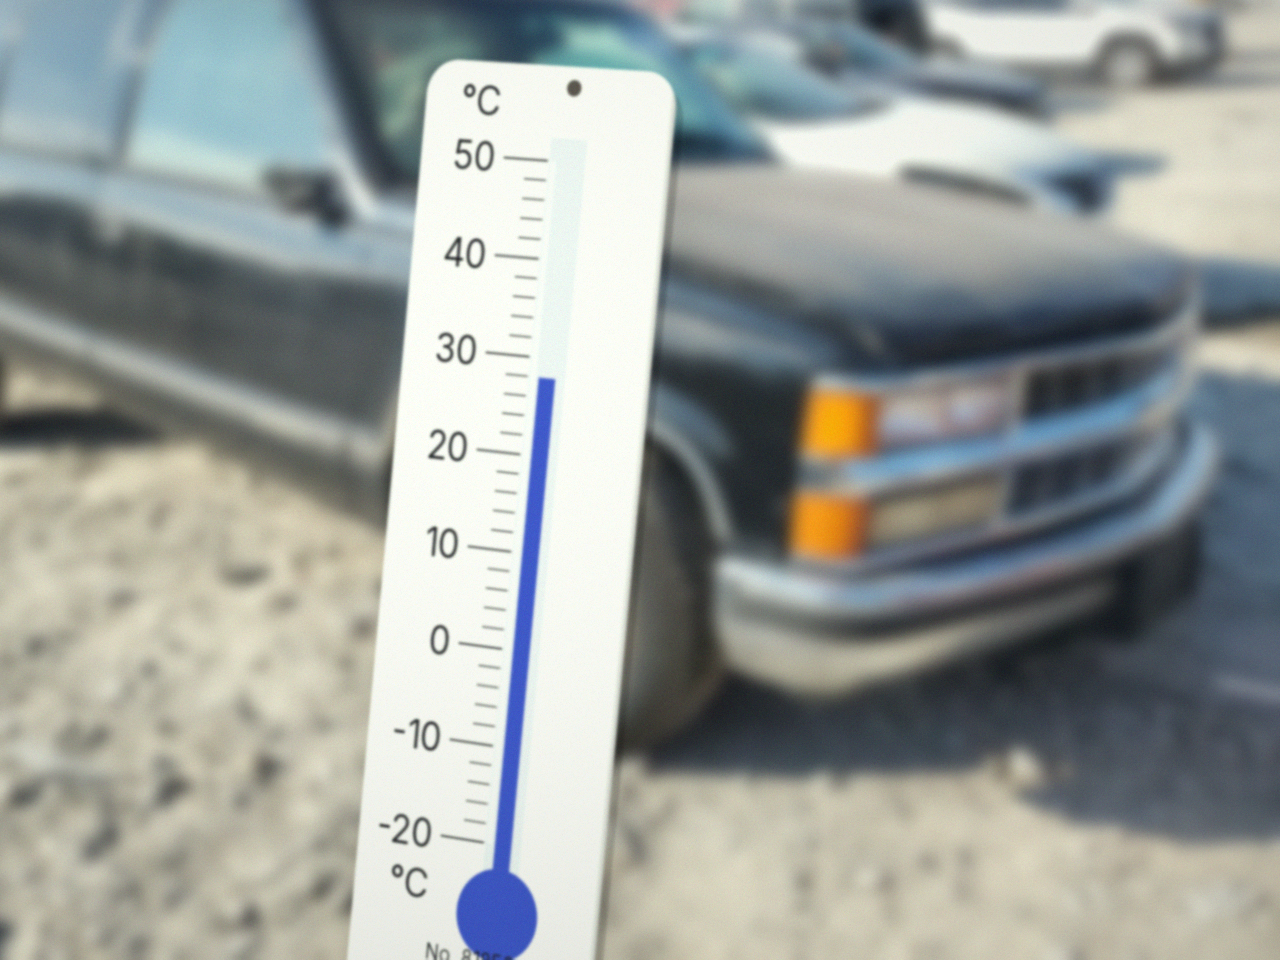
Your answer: 28 °C
